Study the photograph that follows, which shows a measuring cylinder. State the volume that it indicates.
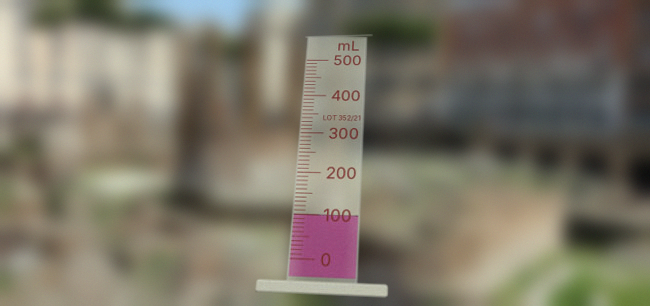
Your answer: 100 mL
